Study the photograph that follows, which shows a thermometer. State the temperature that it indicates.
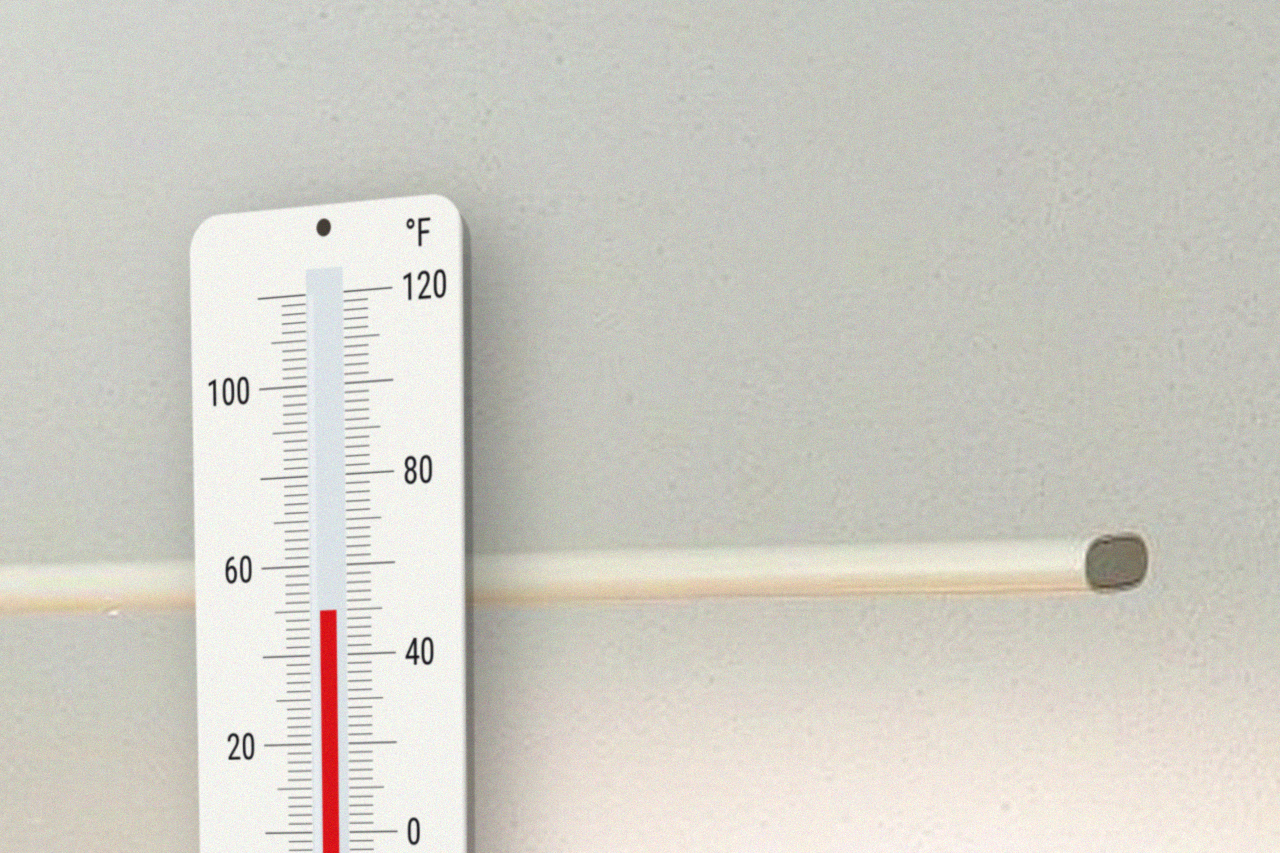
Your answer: 50 °F
